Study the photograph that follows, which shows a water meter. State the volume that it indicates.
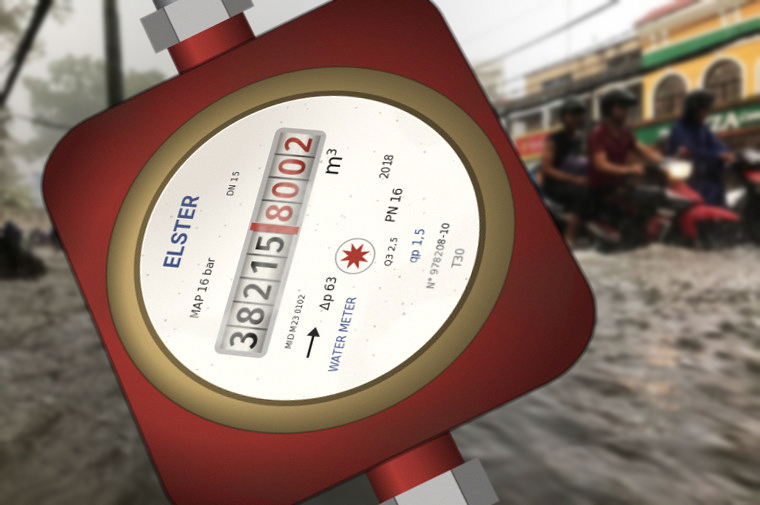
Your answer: 38215.8002 m³
